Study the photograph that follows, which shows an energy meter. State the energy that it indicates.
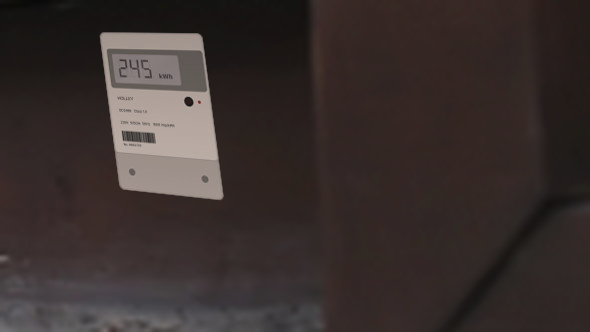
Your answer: 245 kWh
